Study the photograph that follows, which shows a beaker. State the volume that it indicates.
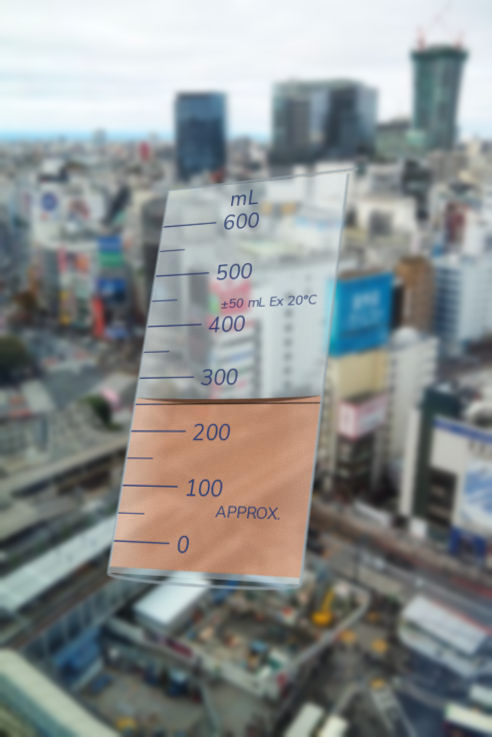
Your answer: 250 mL
